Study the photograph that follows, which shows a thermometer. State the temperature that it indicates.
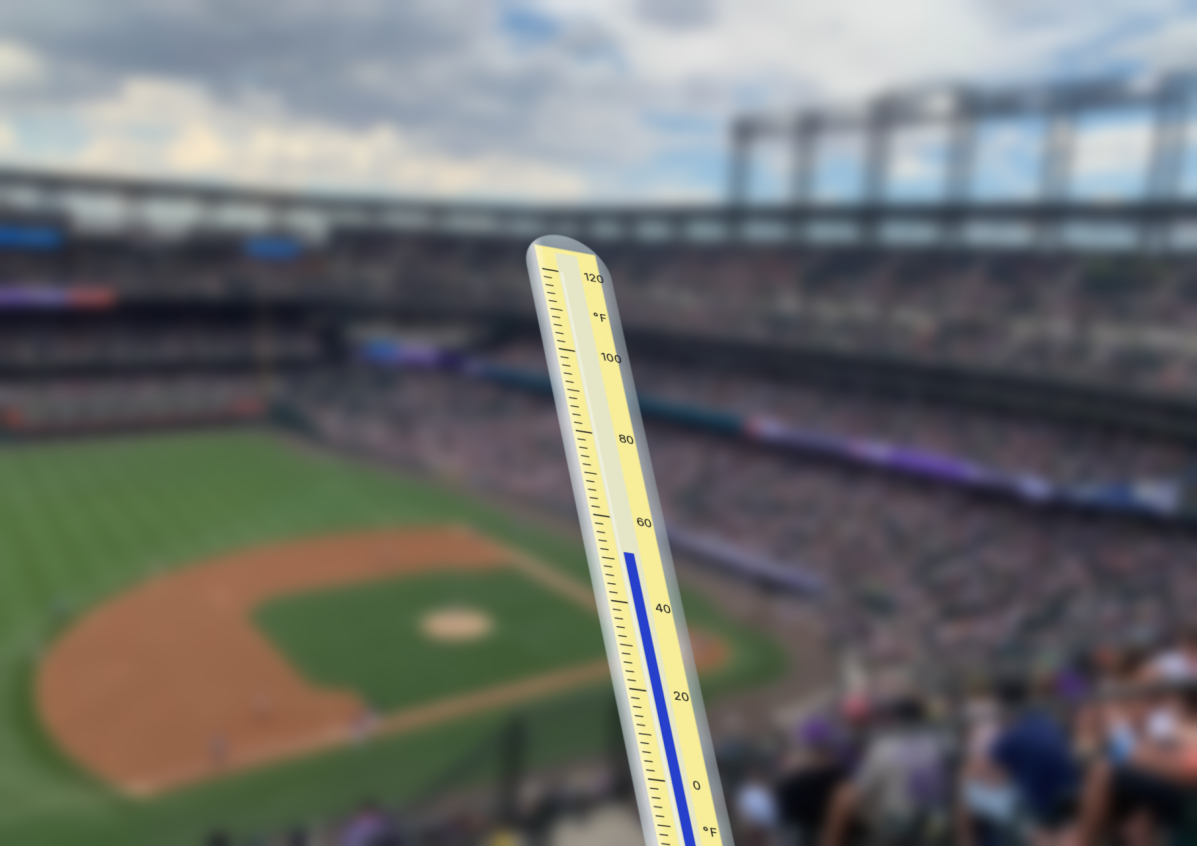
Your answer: 52 °F
